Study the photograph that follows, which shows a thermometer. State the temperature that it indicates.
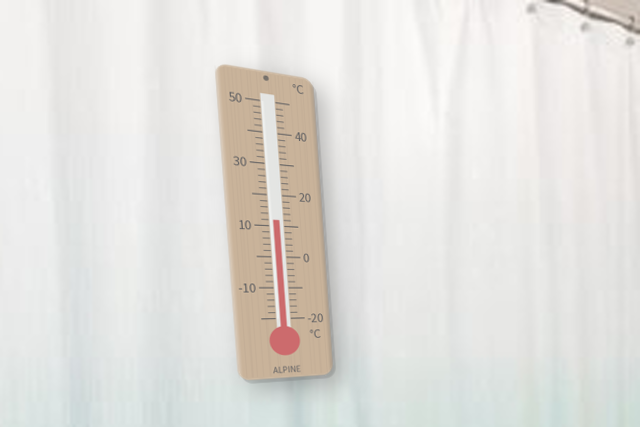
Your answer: 12 °C
